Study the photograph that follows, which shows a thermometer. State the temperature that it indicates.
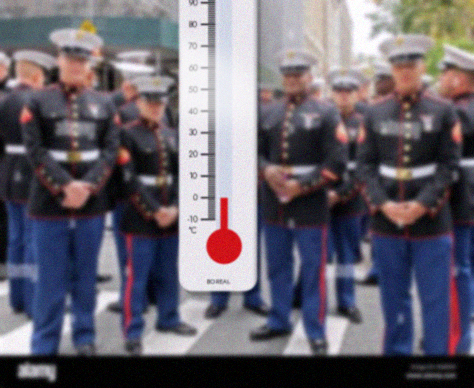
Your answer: 0 °C
